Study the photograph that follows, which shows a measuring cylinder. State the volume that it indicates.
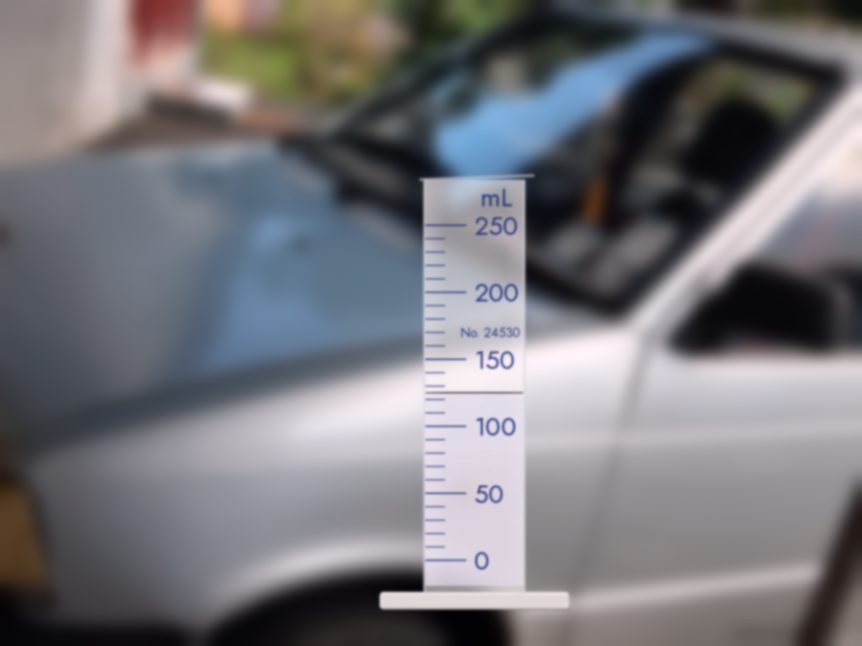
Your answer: 125 mL
